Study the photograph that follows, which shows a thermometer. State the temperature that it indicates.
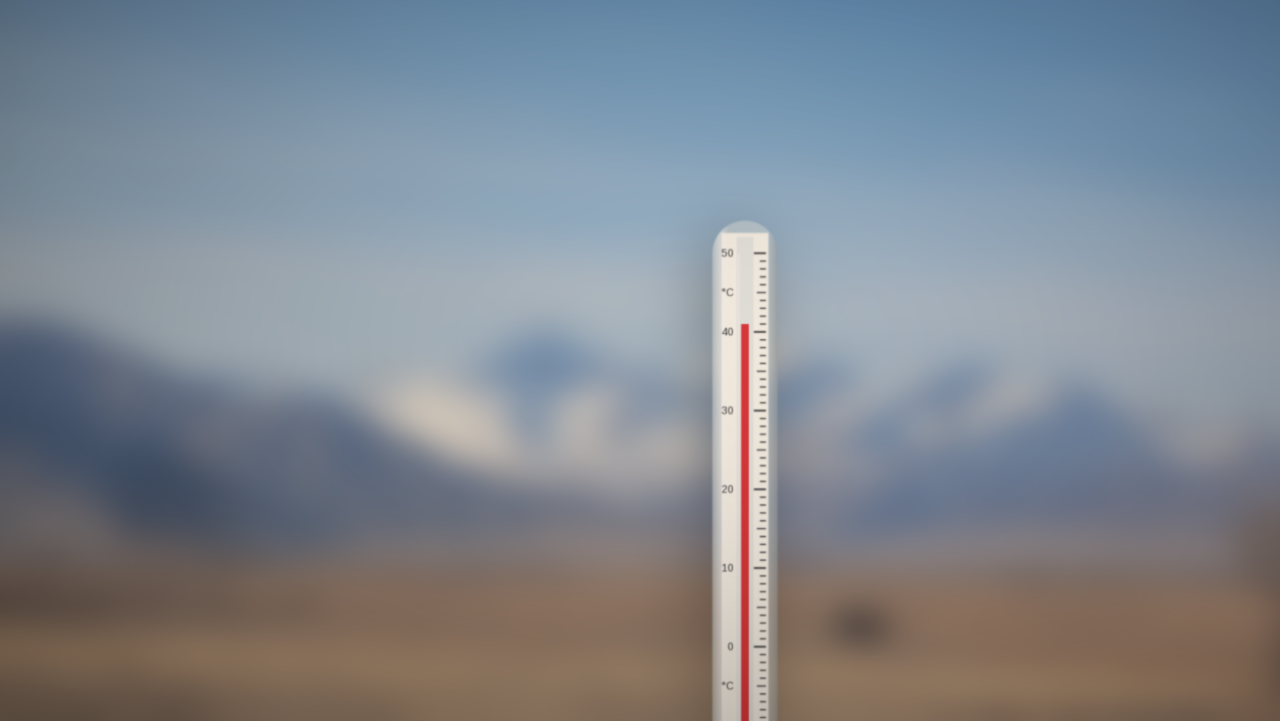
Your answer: 41 °C
